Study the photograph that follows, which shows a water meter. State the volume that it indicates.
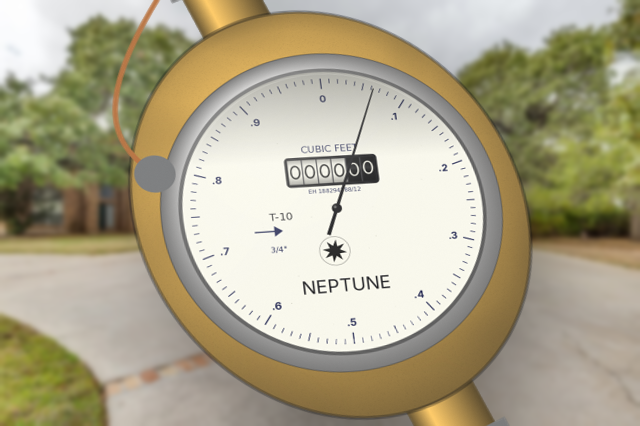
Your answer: 0.06 ft³
